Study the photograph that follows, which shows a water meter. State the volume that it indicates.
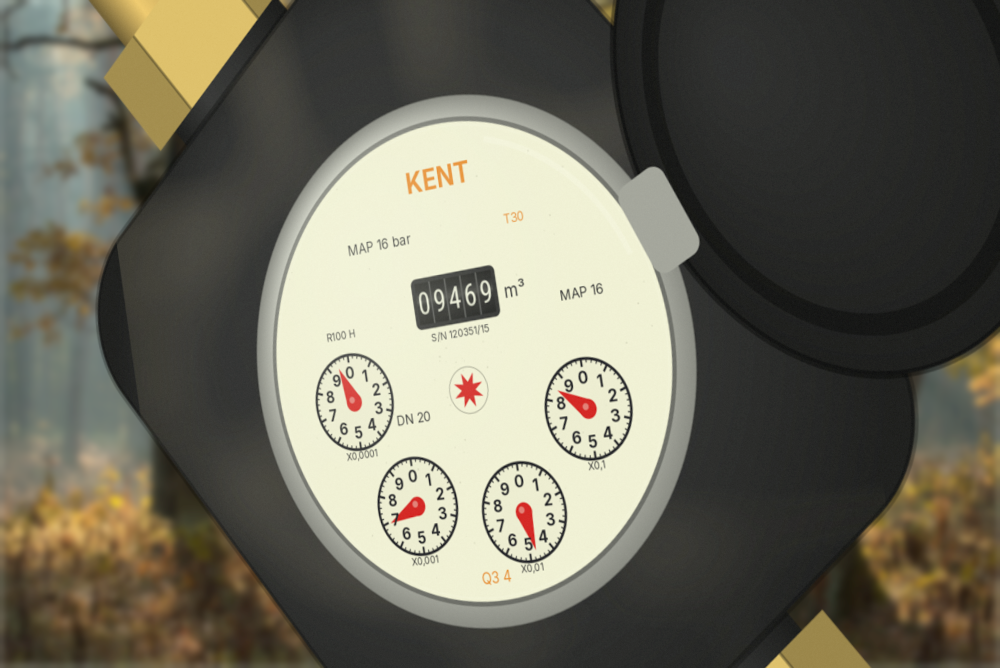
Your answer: 9469.8469 m³
